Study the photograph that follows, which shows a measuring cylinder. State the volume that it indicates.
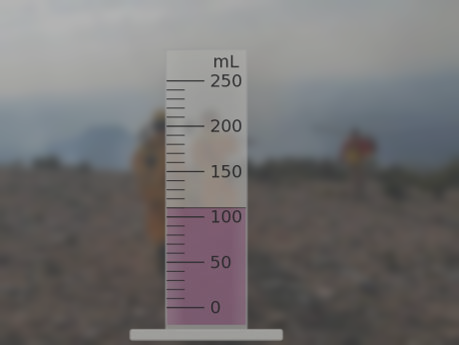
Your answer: 110 mL
